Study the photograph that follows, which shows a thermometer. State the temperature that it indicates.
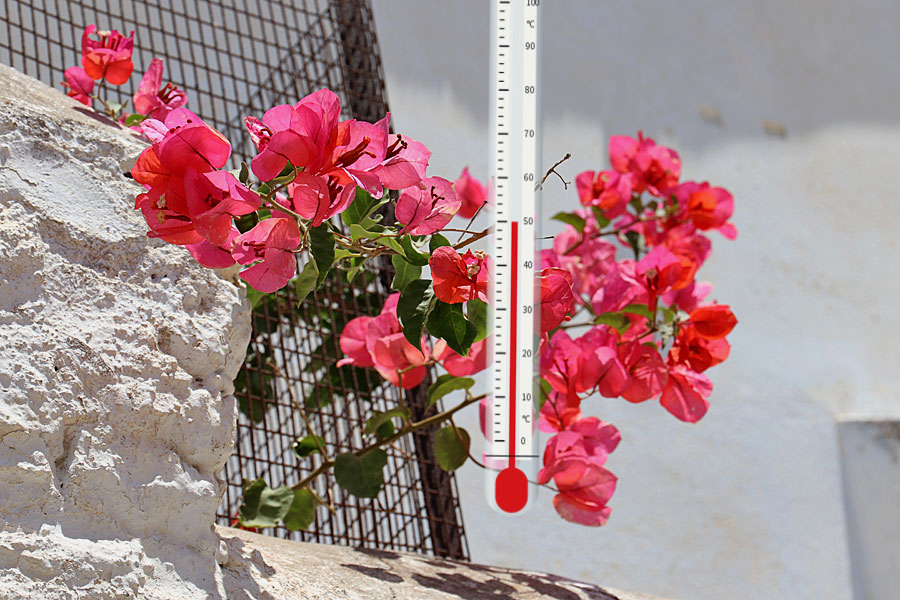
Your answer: 50 °C
